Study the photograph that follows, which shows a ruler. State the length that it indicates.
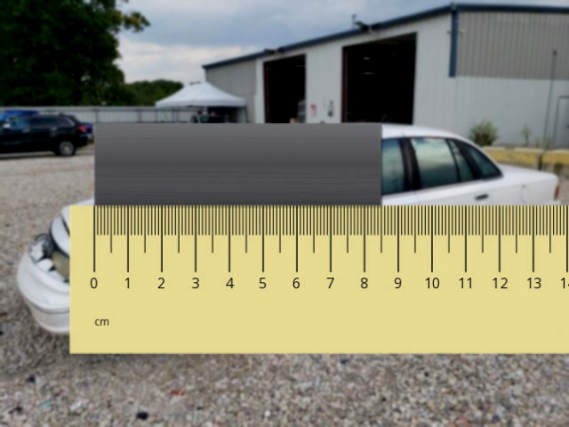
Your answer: 8.5 cm
